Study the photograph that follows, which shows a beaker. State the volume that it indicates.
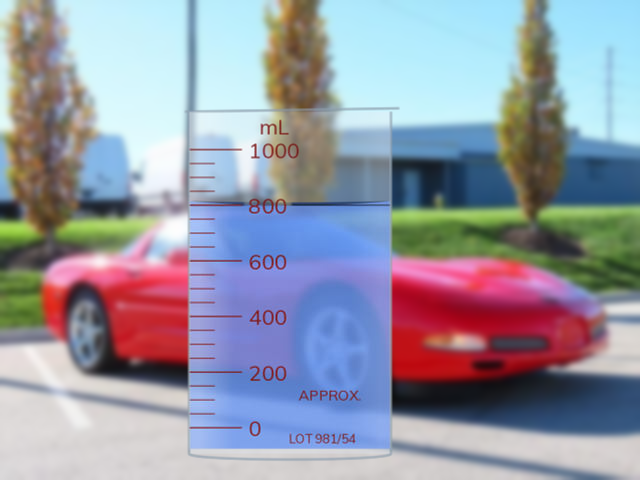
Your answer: 800 mL
